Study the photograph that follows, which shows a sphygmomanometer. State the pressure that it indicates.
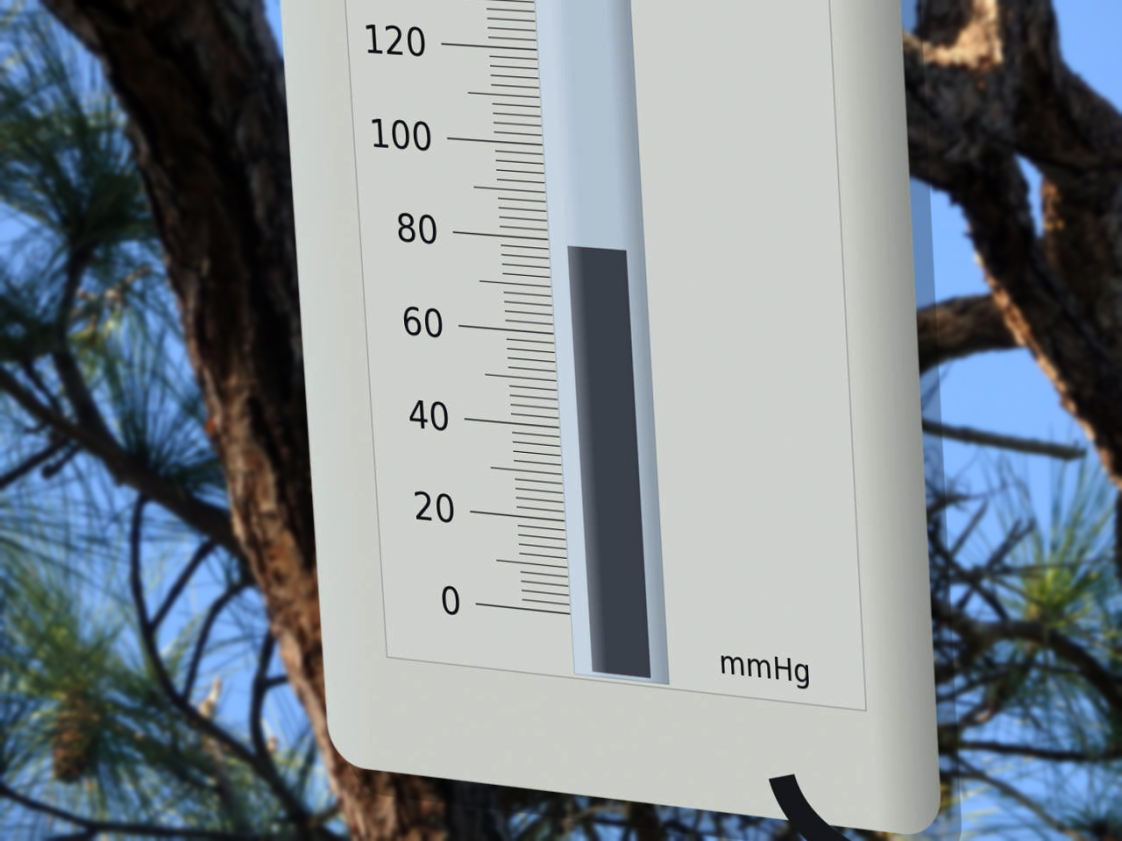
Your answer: 79 mmHg
